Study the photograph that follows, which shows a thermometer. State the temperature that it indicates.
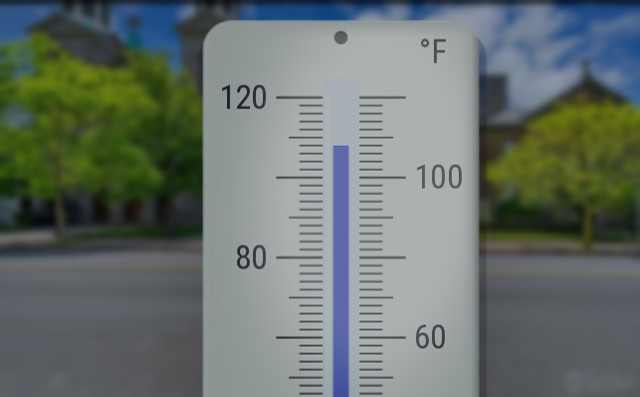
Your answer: 108 °F
